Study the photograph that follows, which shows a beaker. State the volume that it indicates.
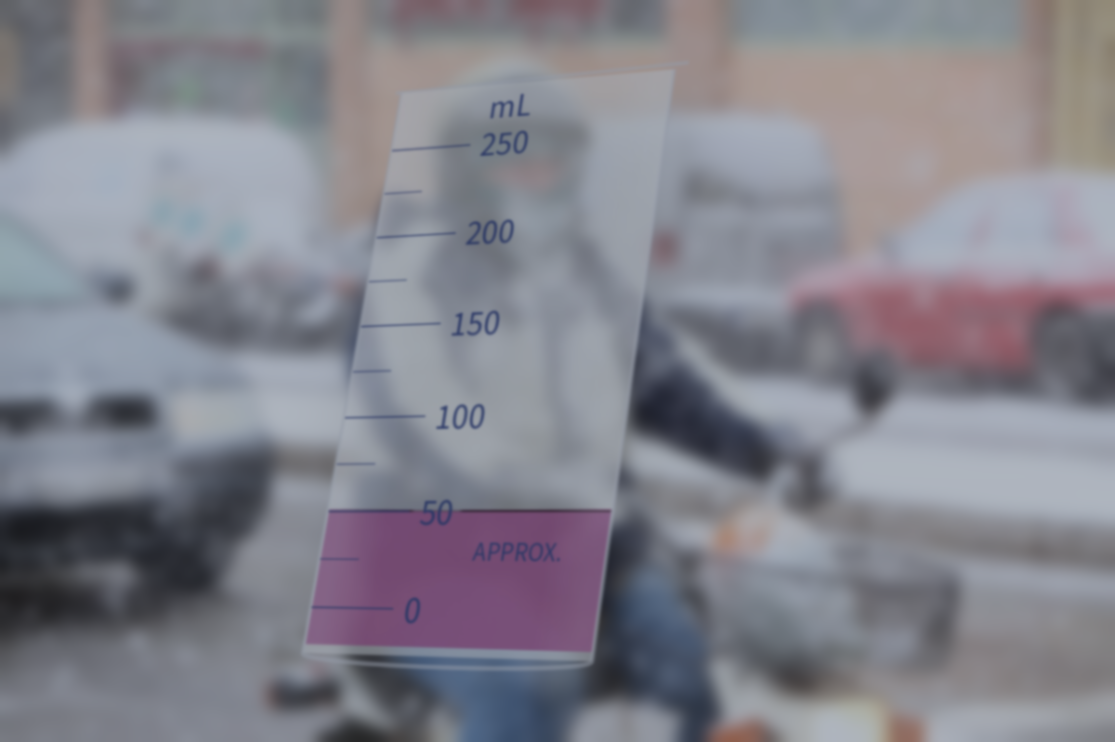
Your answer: 50 mL
